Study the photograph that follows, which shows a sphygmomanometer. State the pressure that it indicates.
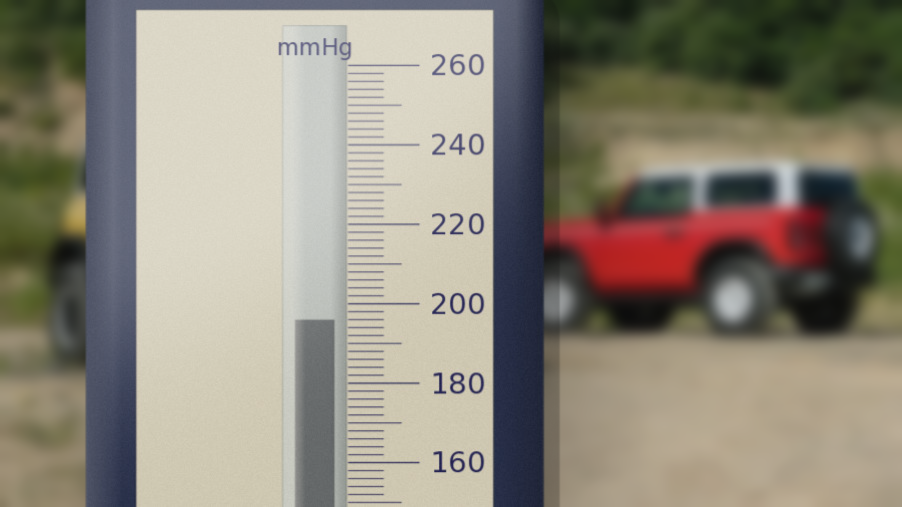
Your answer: 196 mmHg
